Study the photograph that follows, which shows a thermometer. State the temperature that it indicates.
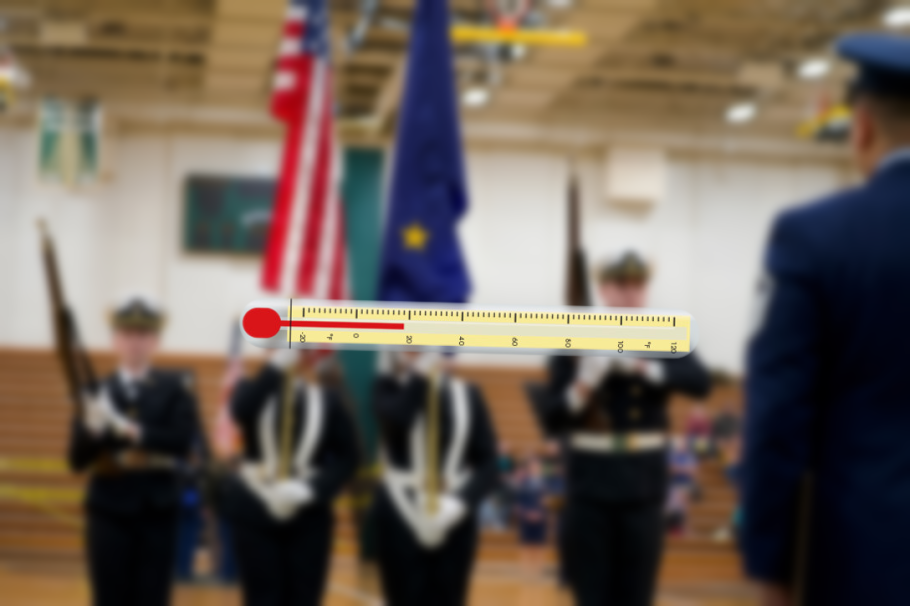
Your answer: 18 °F
